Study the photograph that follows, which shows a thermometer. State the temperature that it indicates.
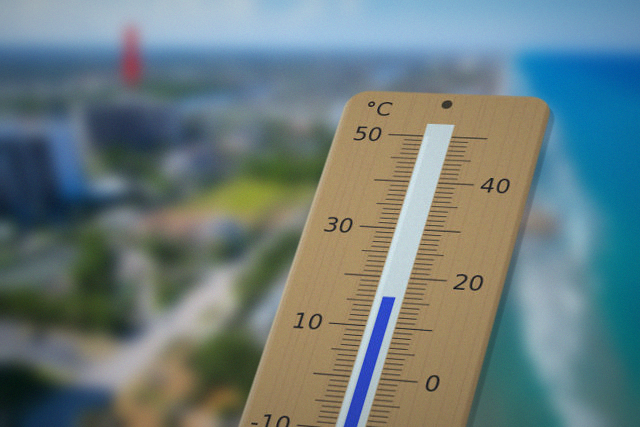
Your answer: 16 °C
